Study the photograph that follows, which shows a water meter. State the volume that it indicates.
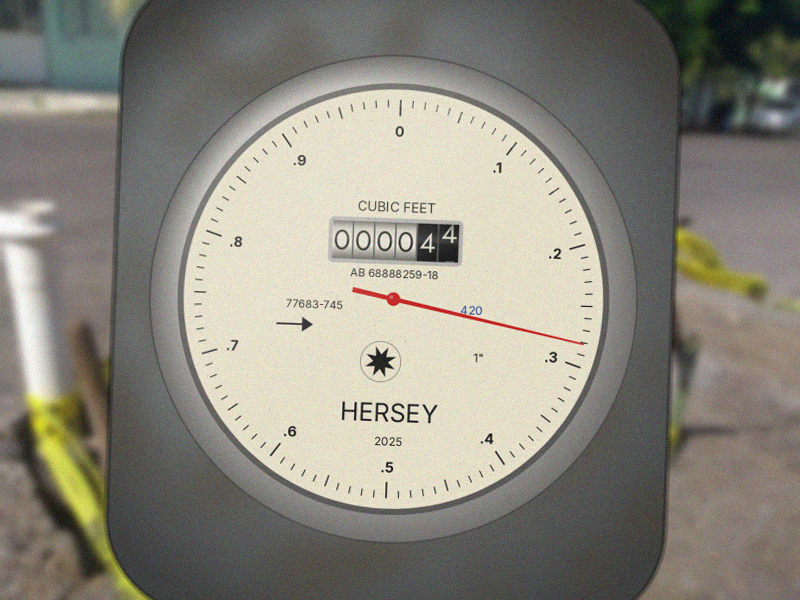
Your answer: 44.28 ft³
